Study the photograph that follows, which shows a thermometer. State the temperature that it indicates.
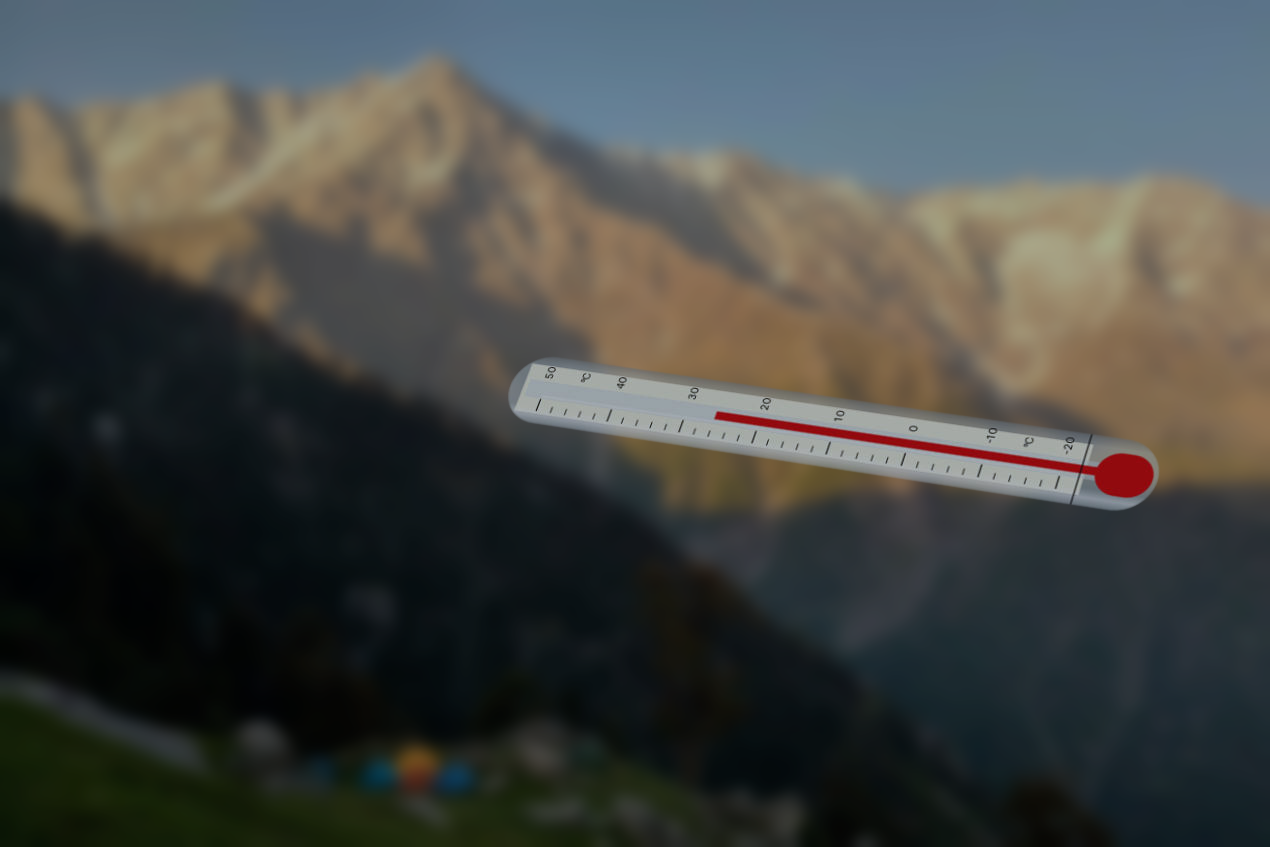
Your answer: 26 °C
